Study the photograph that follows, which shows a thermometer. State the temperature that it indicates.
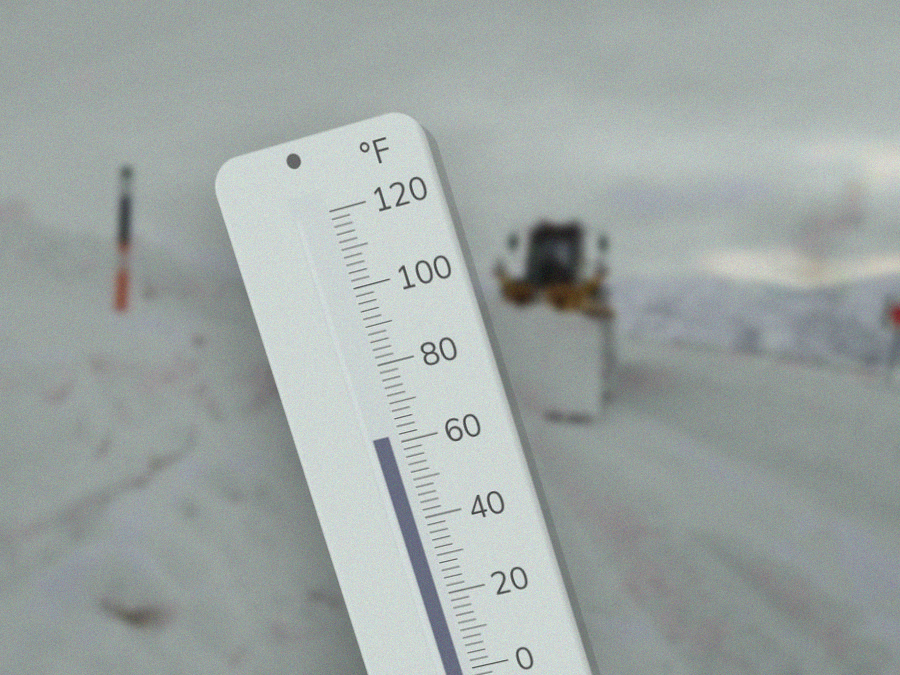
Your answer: 62 °F
